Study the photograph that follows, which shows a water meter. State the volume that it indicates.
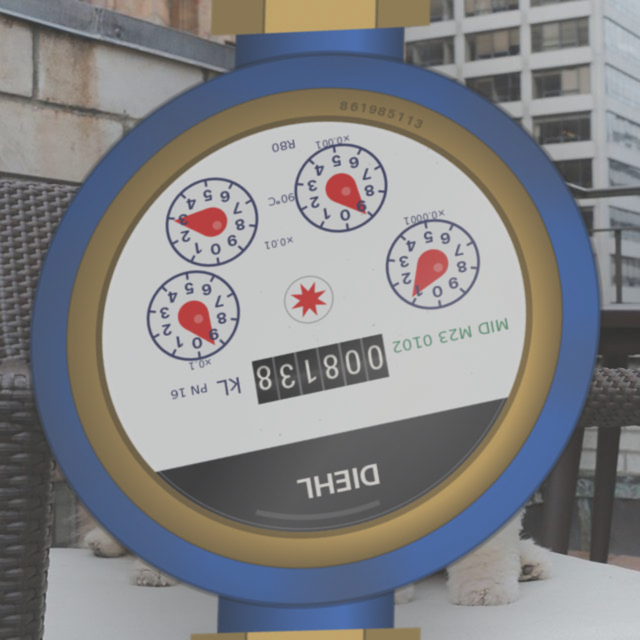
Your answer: 8137.9291 kL
